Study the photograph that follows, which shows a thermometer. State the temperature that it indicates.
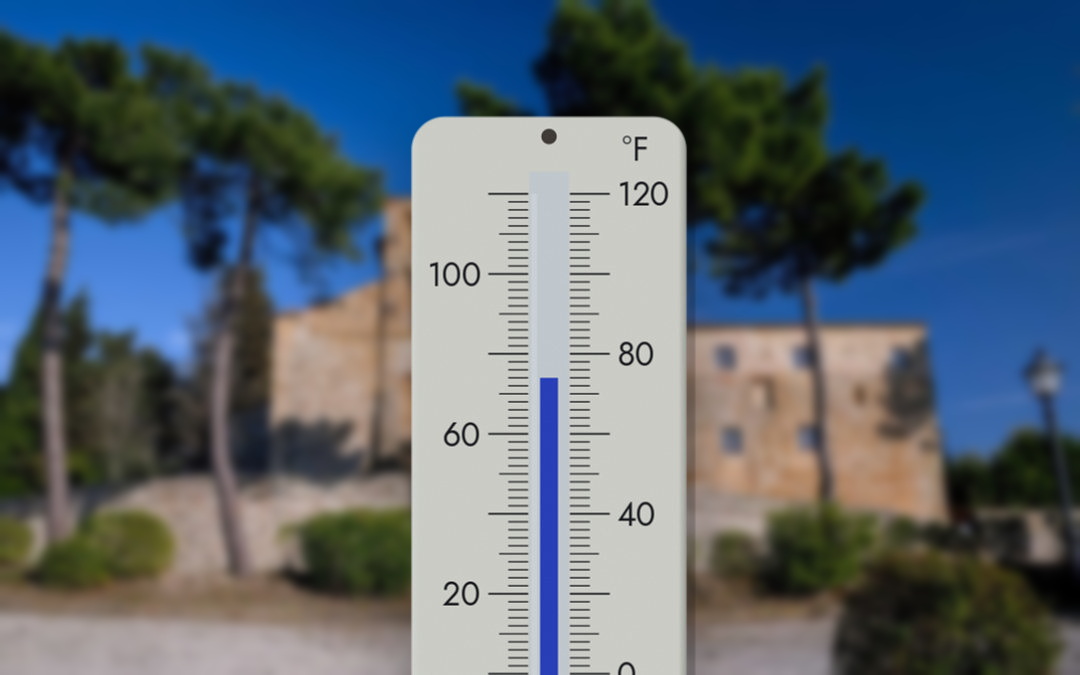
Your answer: 74 °F
